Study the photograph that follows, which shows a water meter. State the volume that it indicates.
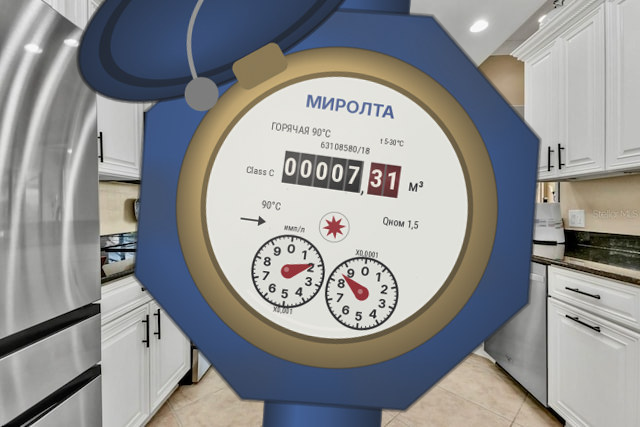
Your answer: 7.3118 m³
